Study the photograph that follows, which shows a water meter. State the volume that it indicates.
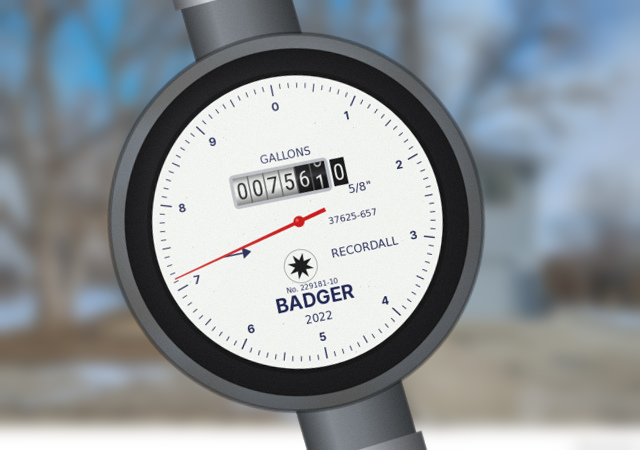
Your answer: 75607.1 gal
